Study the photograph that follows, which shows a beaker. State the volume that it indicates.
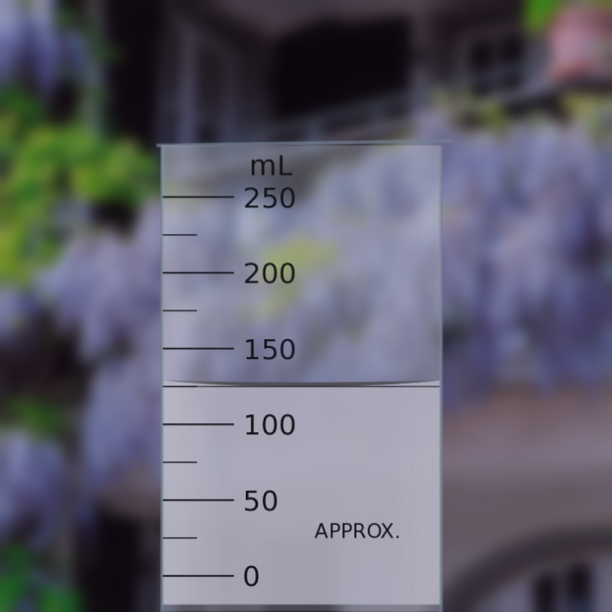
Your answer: 125 mL
